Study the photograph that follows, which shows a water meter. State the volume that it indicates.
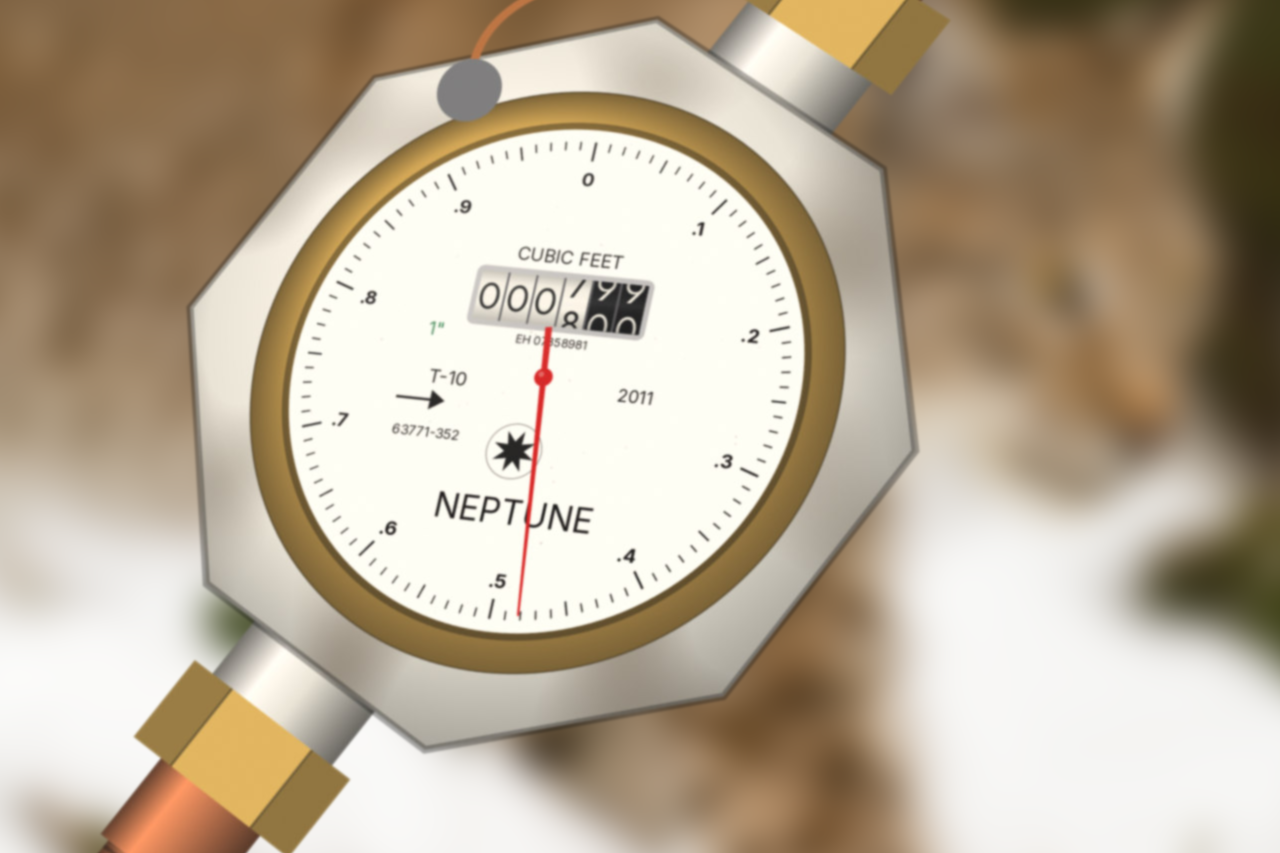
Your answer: 799.48 ft³
